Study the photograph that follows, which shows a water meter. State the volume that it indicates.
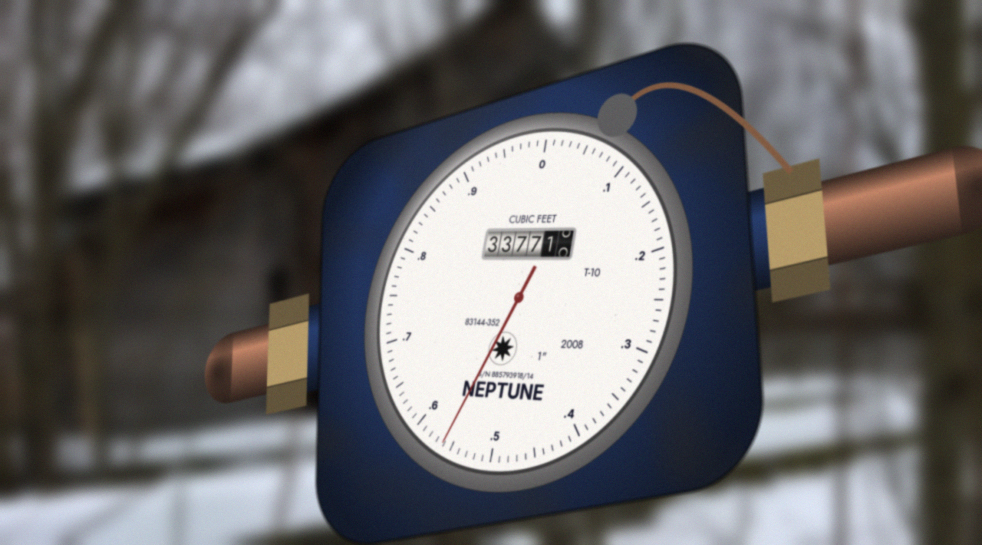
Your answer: 337718.56 ft³
